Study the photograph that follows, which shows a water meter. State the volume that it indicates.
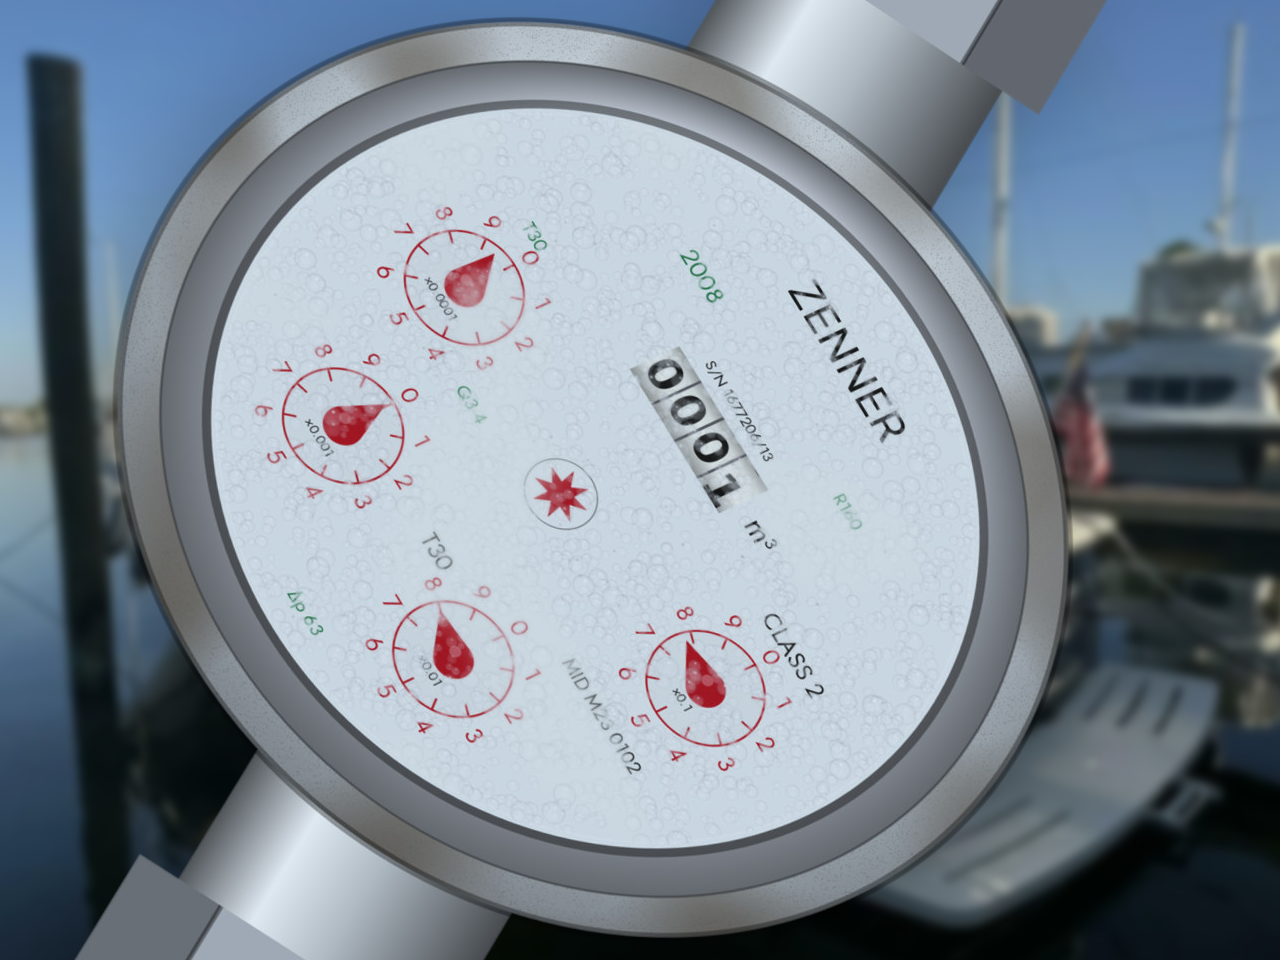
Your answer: 0.7799 m³
